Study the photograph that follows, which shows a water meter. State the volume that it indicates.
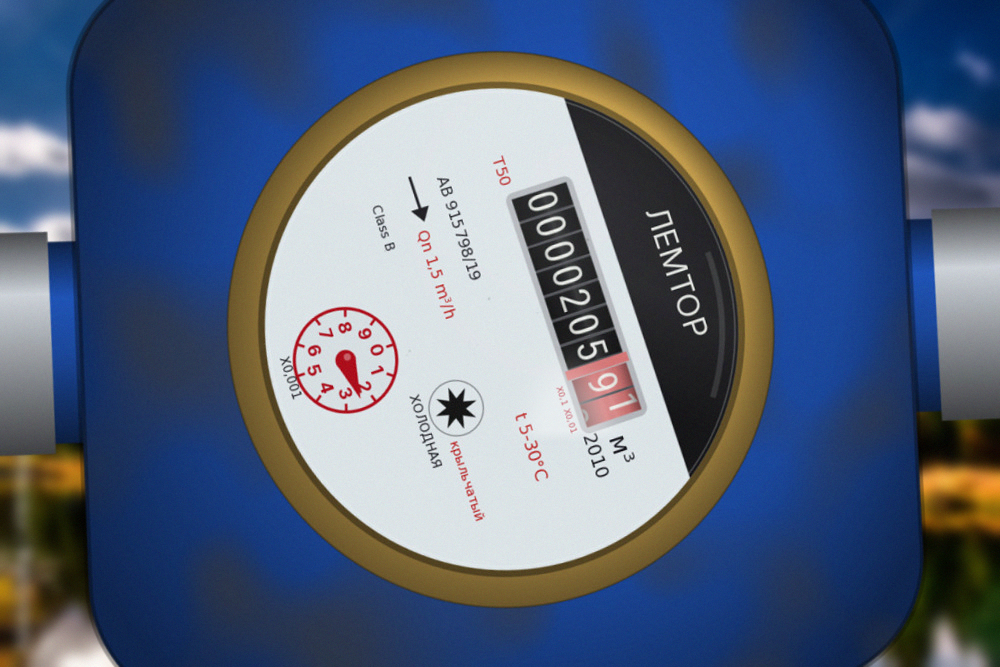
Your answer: 205.912 m³
